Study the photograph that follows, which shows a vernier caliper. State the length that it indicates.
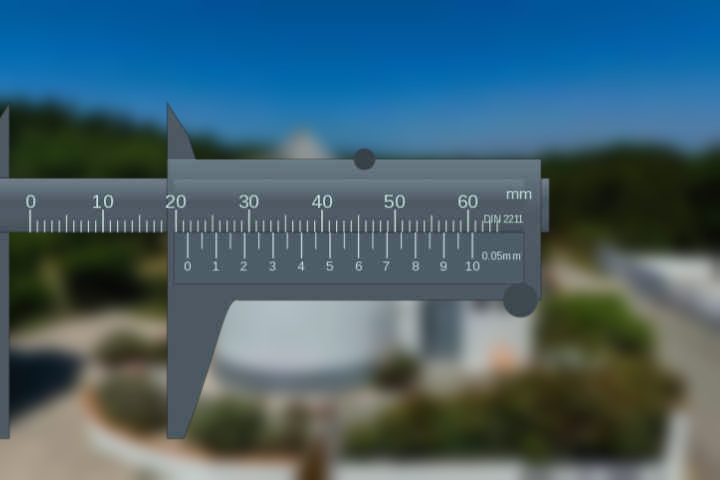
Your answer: 21.6 mm
